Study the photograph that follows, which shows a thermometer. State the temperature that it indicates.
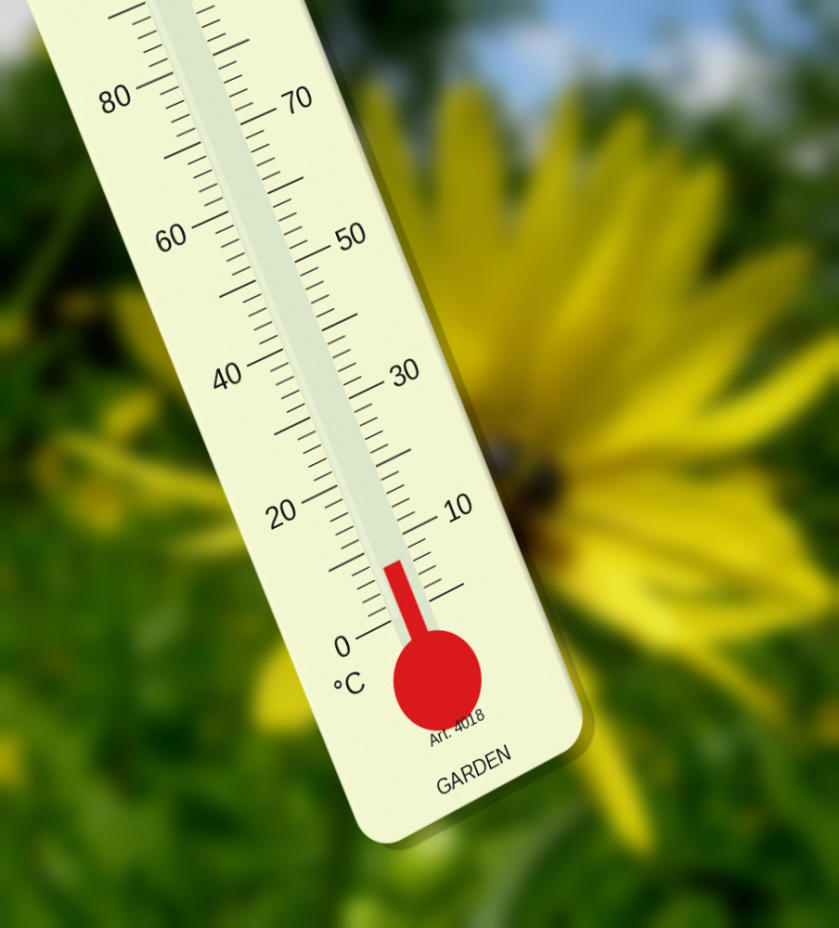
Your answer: 7 °C
